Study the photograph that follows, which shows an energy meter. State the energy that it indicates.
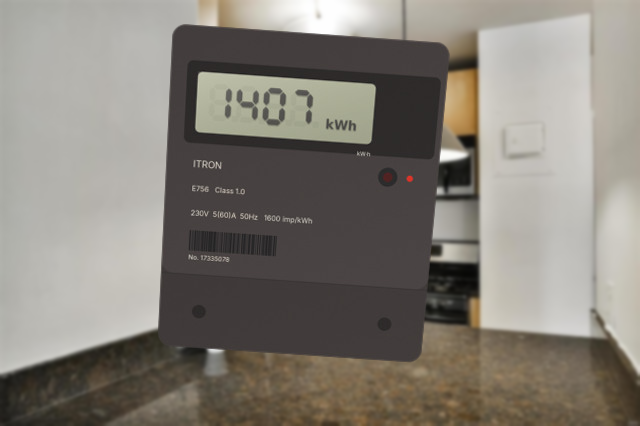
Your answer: 1407 kWh
